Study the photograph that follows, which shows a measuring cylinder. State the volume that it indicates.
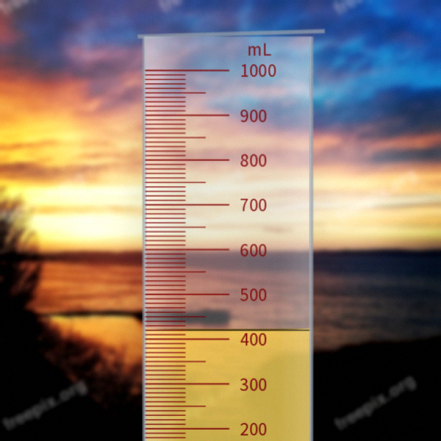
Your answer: 420 mL
